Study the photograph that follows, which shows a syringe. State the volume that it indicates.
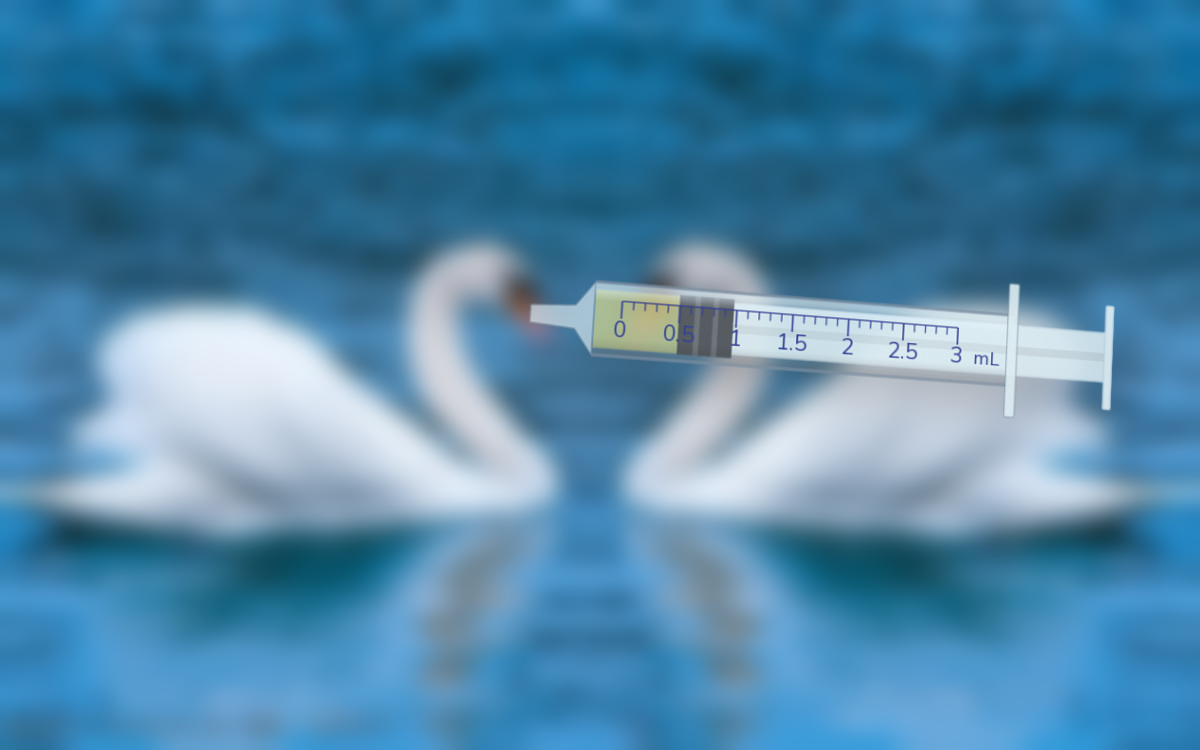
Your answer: 0.5 mL
